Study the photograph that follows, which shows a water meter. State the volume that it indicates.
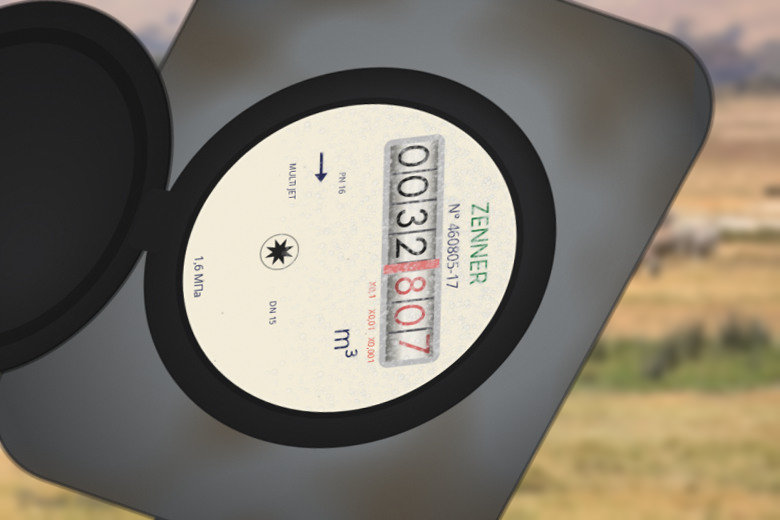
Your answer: 32.807 m³
